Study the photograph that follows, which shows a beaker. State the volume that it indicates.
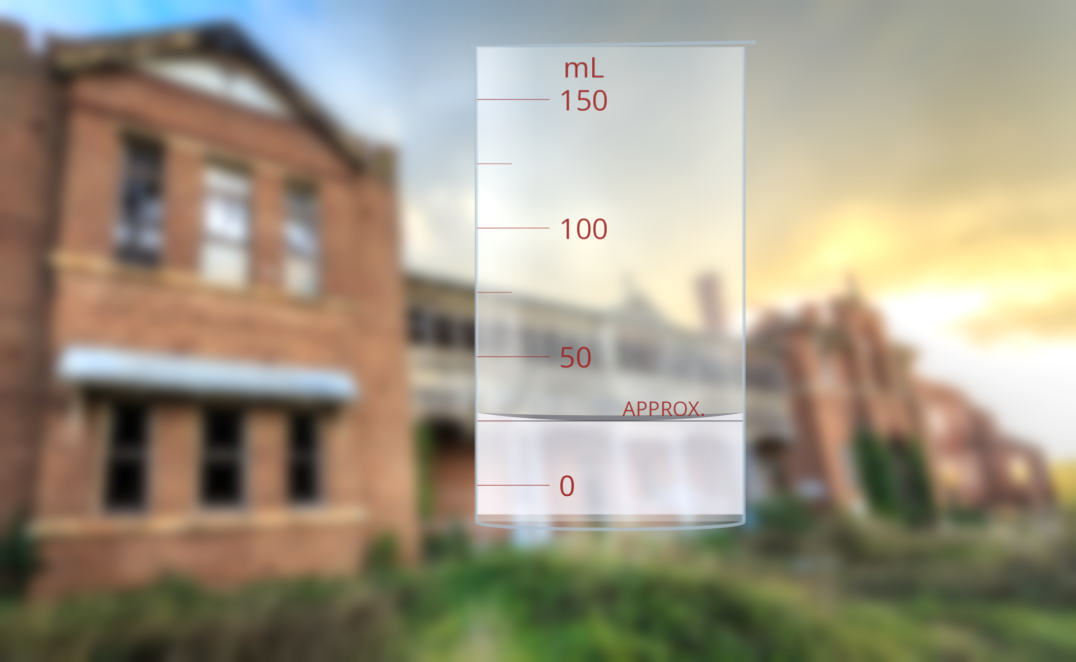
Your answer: 25 mL
